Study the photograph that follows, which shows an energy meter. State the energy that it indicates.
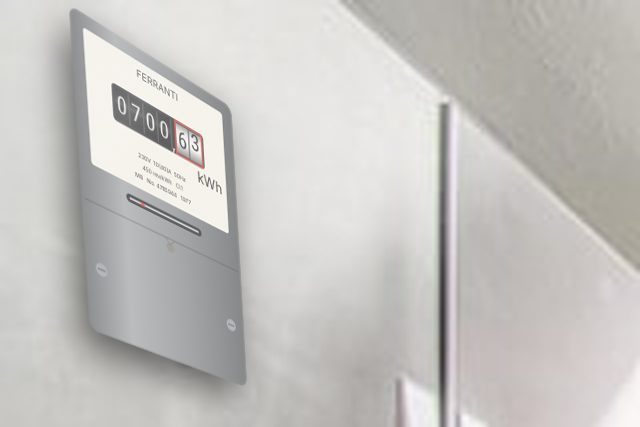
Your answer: 700.63 kWh
